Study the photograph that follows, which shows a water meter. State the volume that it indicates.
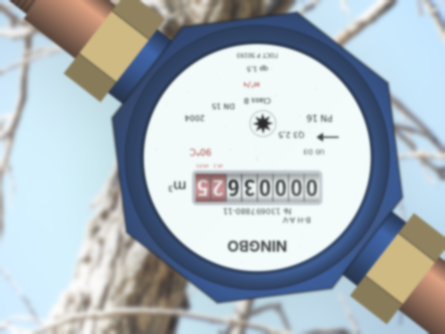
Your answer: 36.25 m³
